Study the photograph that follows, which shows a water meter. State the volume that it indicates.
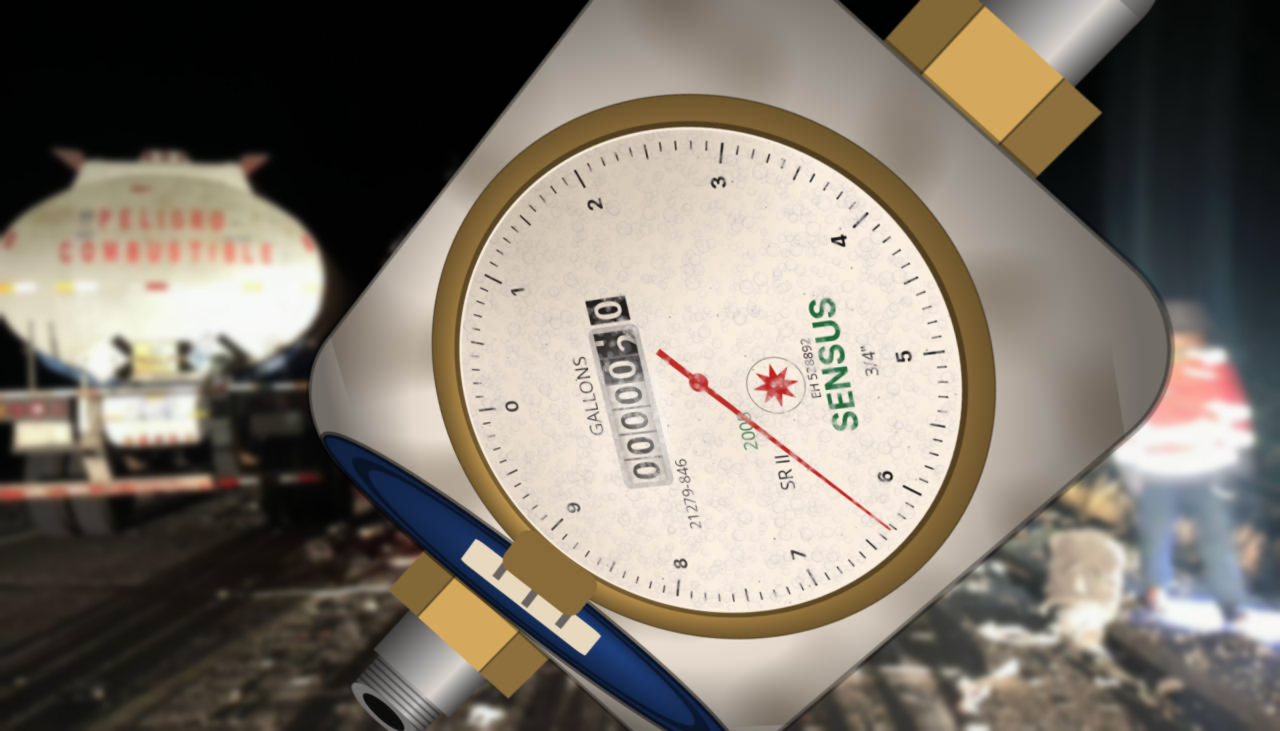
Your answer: 16.3 gal
